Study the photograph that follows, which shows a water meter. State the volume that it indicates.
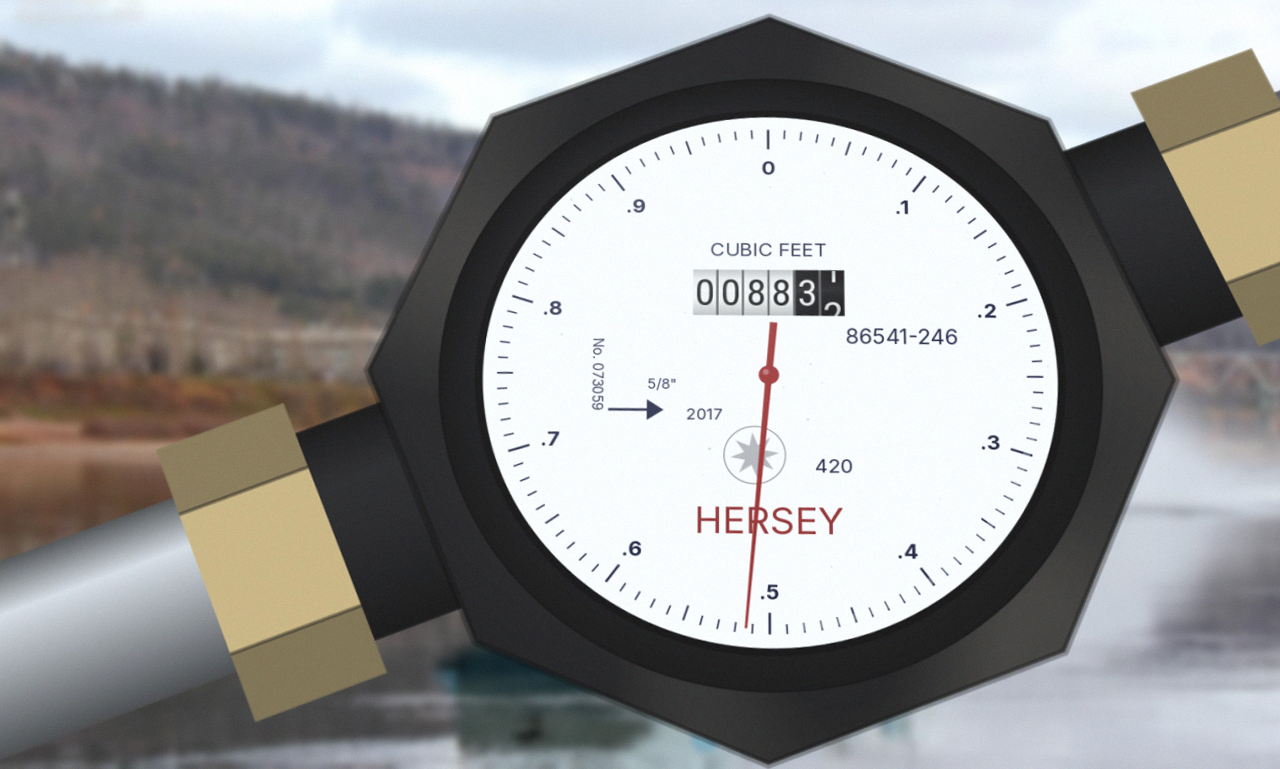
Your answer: 8831.51 ft³
